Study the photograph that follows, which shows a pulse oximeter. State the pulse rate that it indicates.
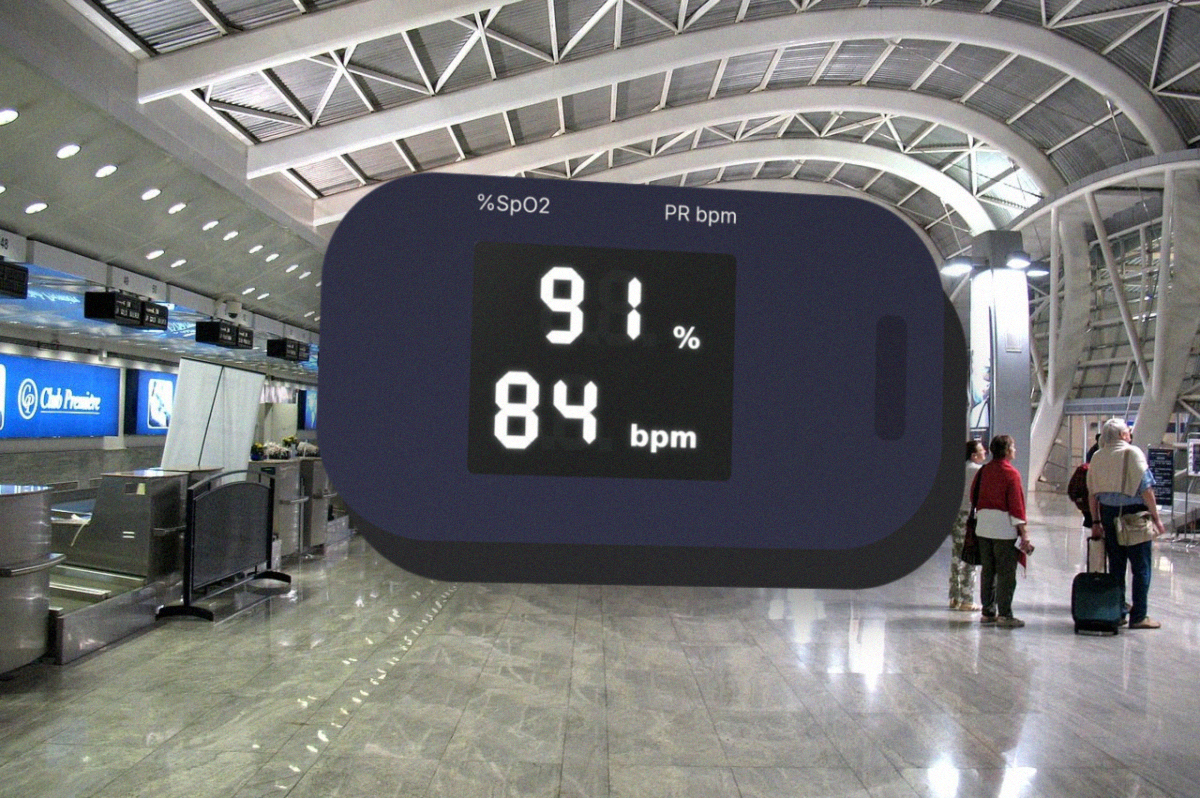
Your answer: 84 bpm
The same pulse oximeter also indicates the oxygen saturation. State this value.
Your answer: 91 %
